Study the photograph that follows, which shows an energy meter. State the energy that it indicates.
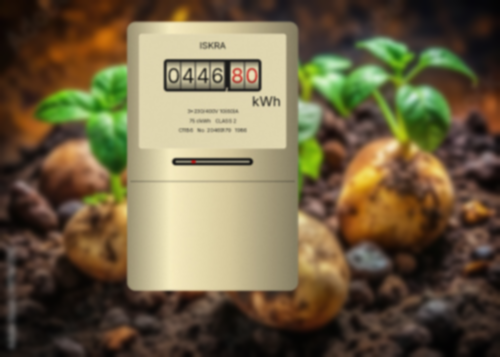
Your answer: 446.80 kWh
